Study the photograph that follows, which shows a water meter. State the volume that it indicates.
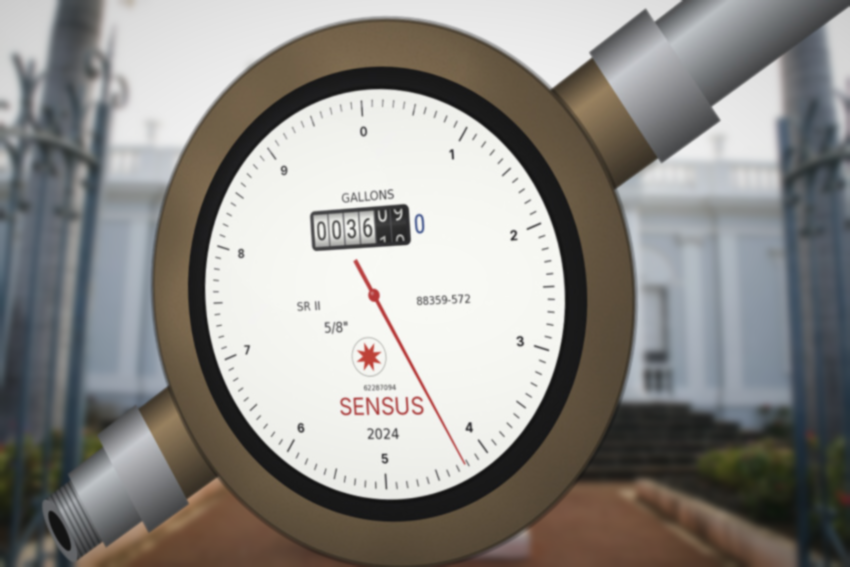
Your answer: 36094.2 gal
